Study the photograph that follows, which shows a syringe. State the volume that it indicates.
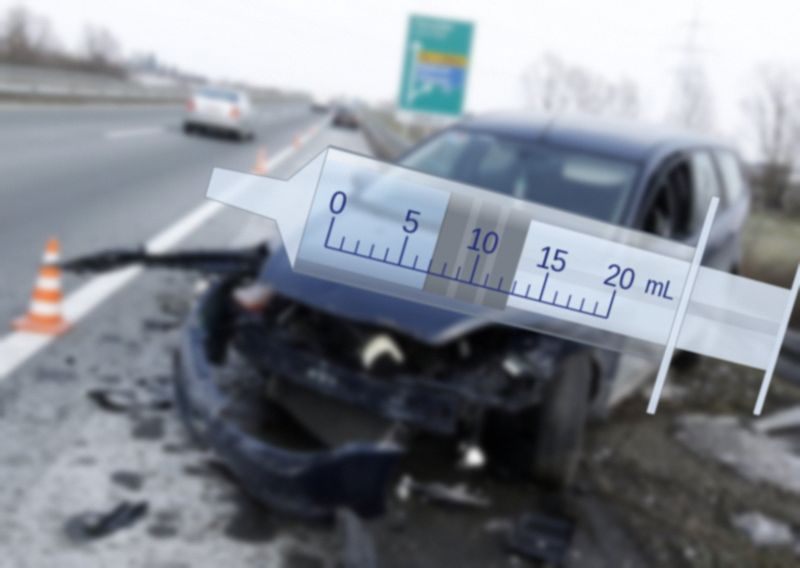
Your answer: 7 mL
